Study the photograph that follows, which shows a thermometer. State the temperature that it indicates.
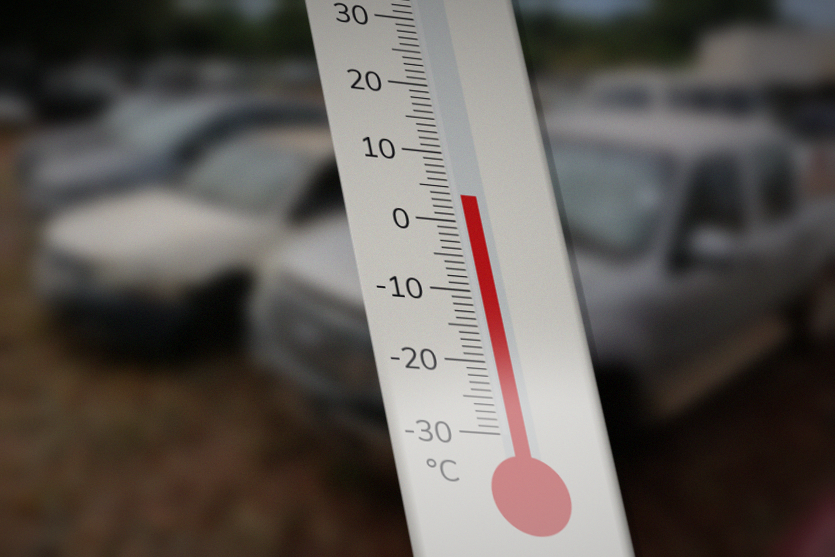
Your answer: 4 °C
